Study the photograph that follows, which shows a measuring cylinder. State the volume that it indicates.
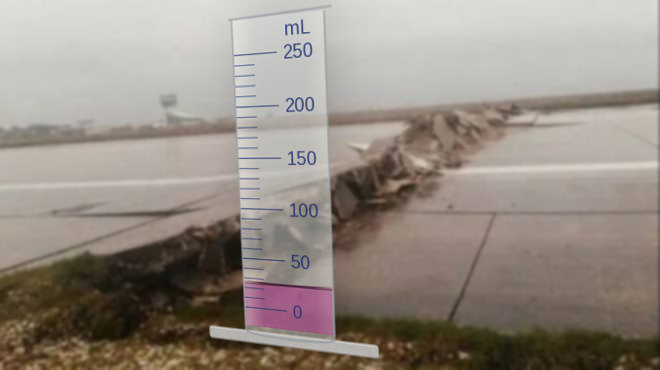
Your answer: 25 mL
